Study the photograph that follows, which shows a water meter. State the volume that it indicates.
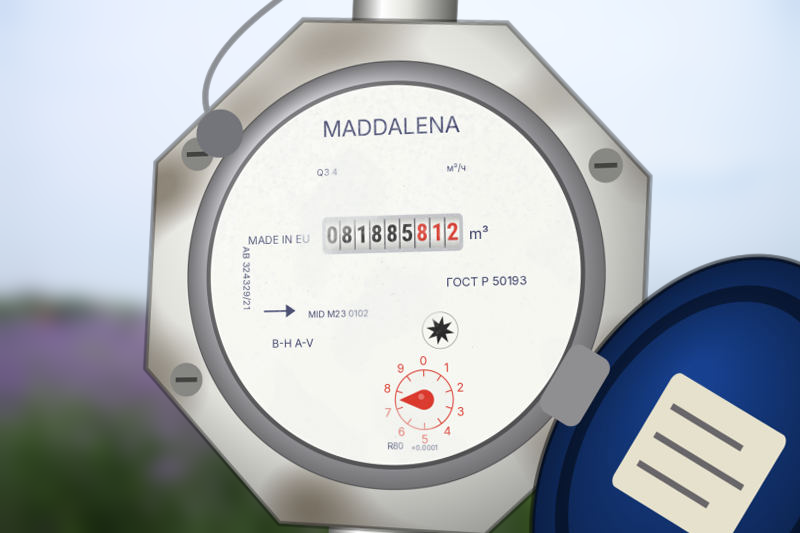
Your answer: 81885.8127 m³
